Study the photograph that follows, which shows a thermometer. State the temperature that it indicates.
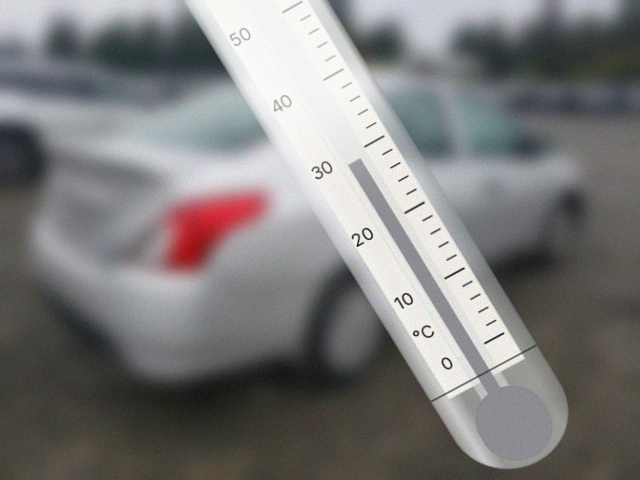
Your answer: 29 °C
